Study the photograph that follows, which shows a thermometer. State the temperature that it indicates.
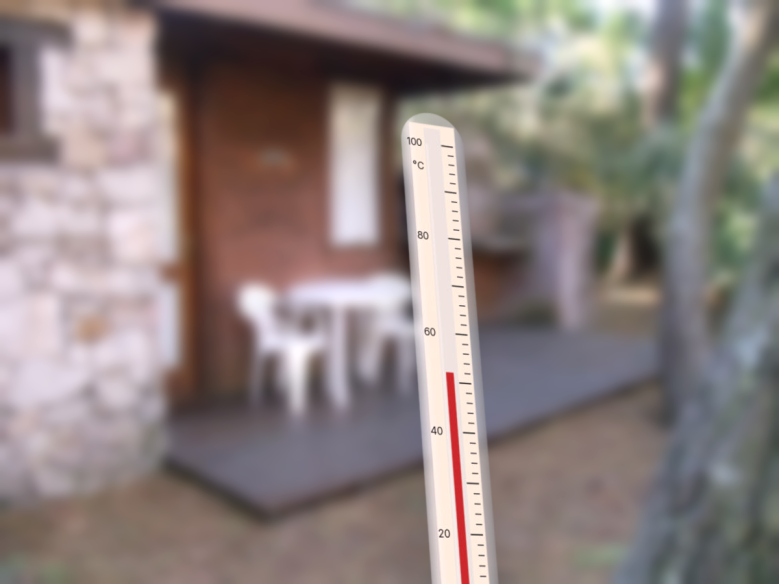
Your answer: 52 °C
